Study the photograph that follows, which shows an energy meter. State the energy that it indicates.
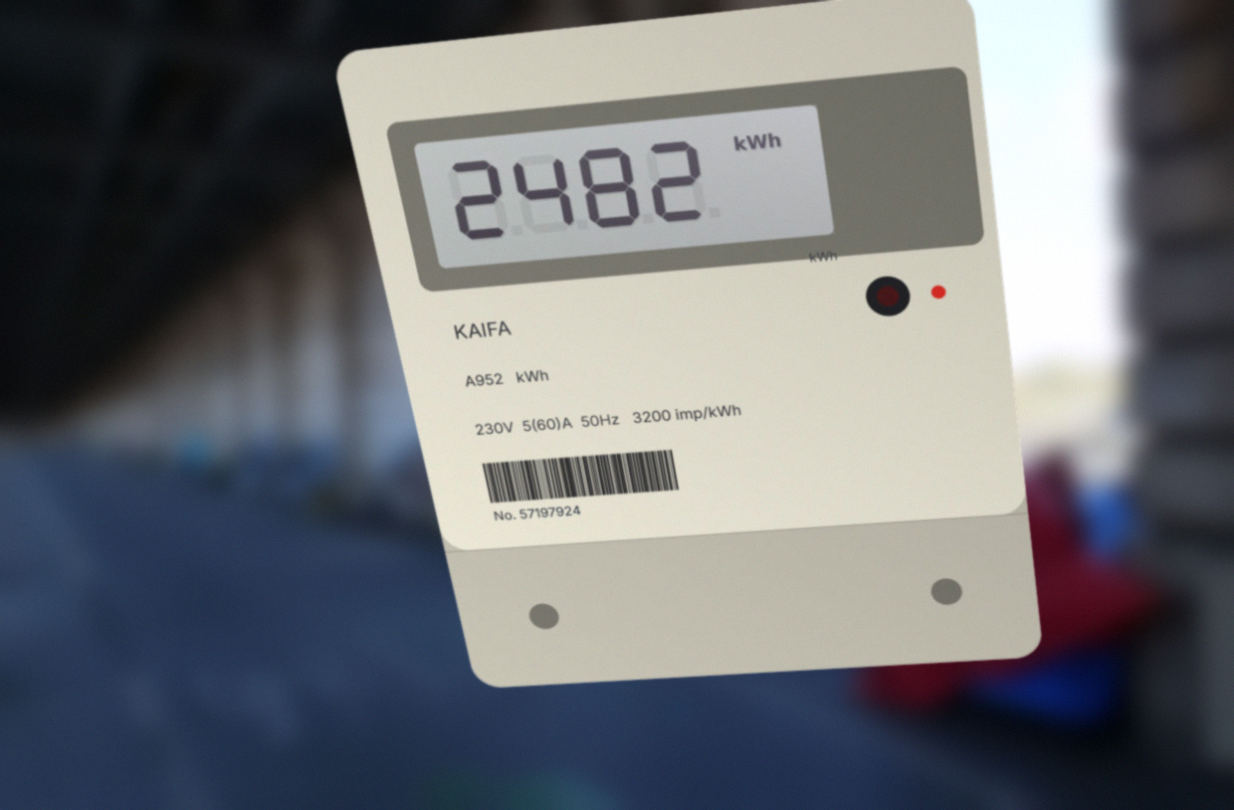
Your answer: 2482 kWh
